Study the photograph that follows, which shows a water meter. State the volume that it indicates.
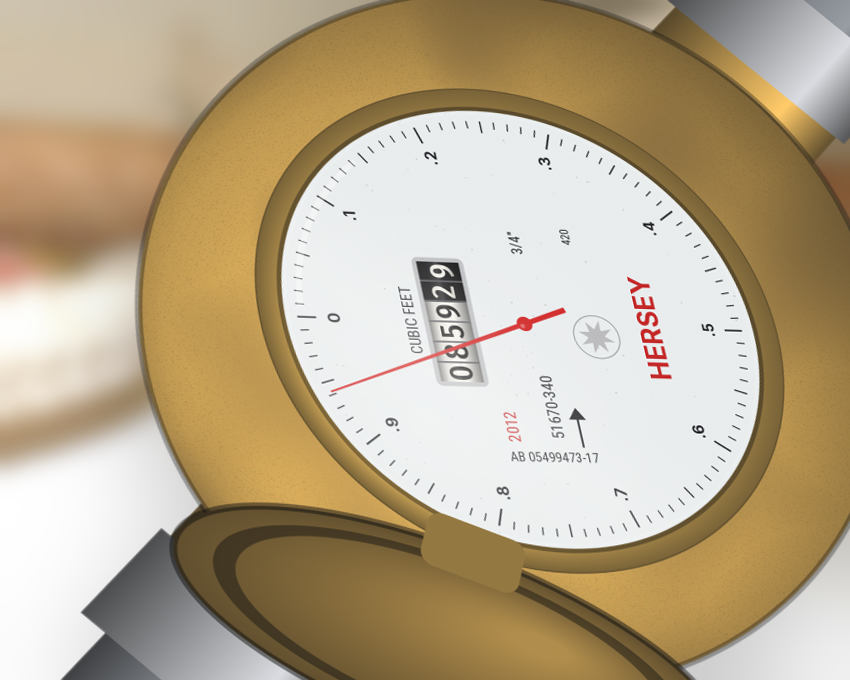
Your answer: 85928.94 ft³
